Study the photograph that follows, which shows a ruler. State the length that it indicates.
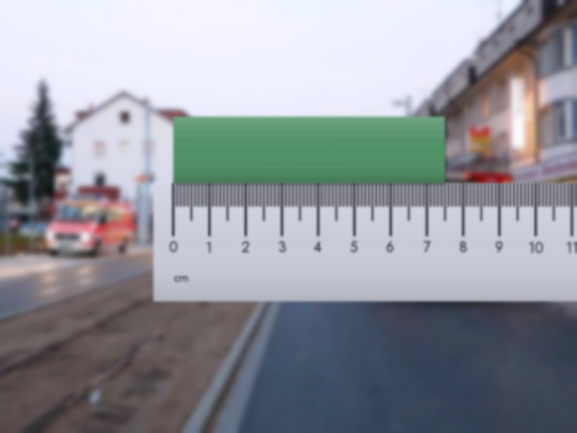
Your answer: 7.5 cm
